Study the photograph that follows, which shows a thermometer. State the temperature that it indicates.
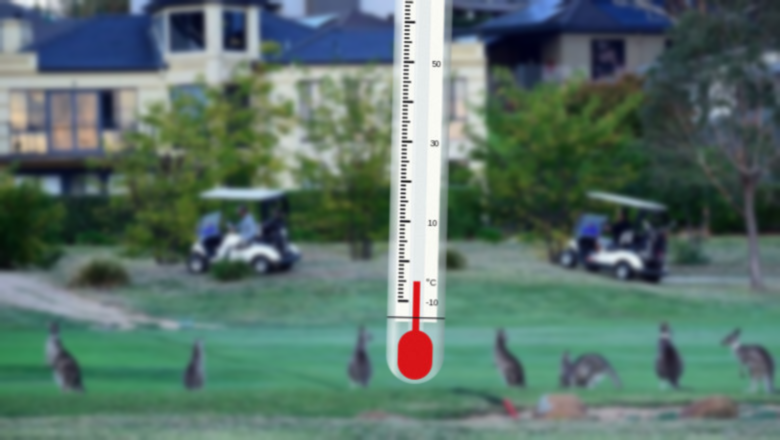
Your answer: -5 °C
